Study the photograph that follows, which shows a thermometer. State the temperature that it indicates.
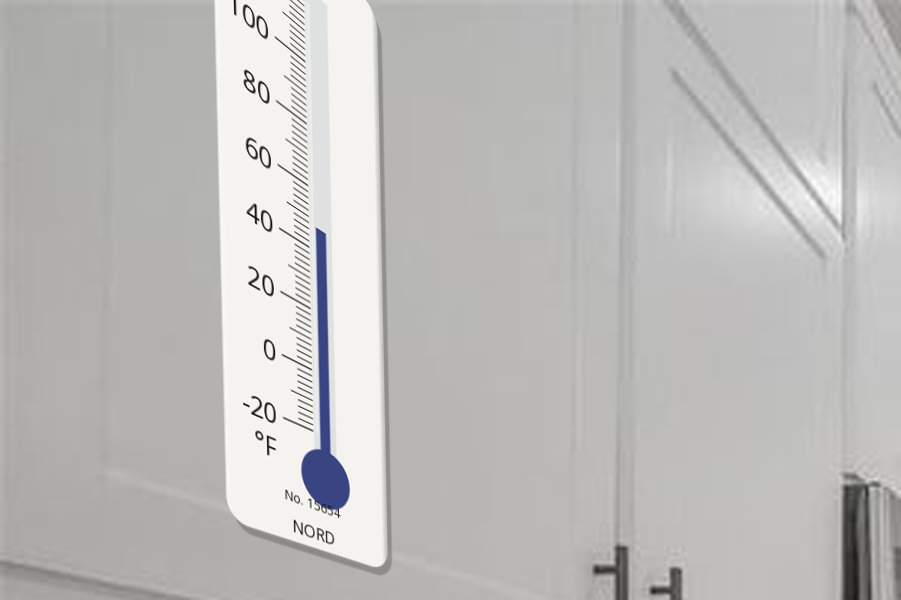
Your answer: 48 °F
